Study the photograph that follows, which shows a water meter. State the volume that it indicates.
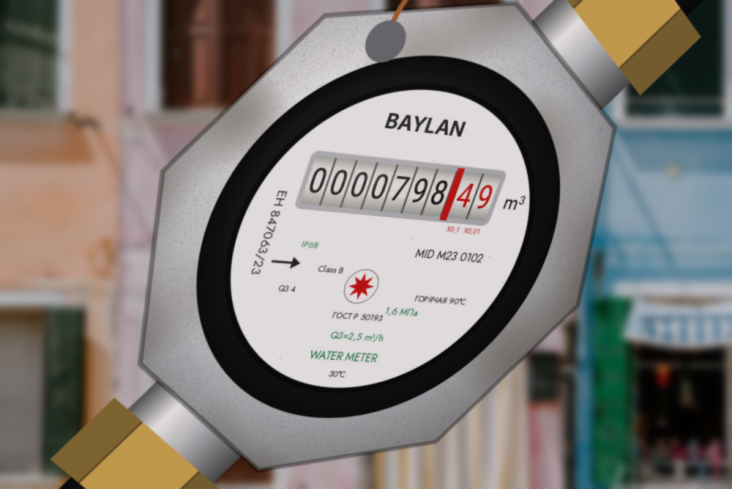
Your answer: 798.49 m³
